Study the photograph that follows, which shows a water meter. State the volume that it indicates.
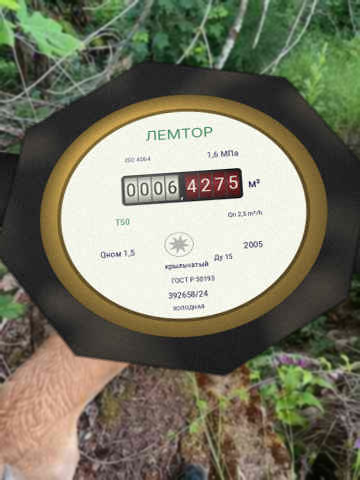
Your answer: 6.4275 m³
